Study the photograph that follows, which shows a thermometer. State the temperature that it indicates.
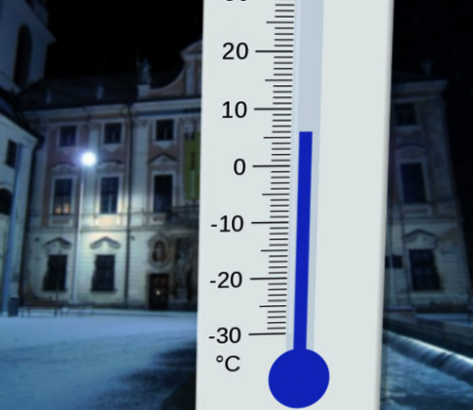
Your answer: 6 °C
